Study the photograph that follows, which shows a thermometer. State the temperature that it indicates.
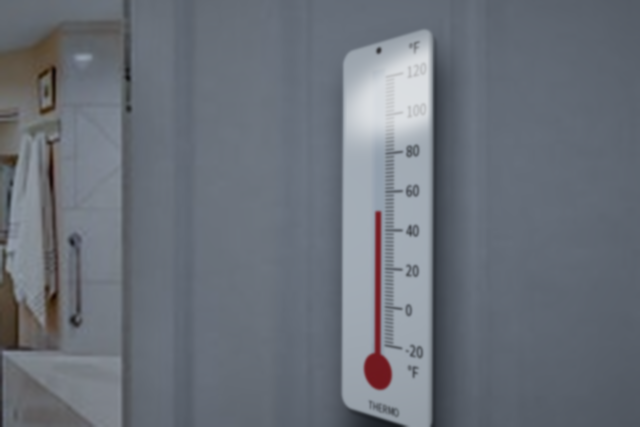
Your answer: 50 °F
